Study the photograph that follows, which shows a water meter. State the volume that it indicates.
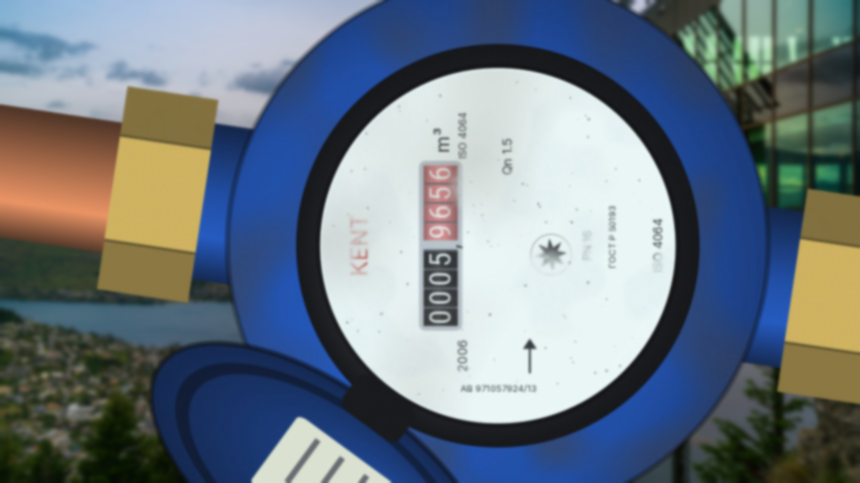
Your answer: 5.9656 m³
